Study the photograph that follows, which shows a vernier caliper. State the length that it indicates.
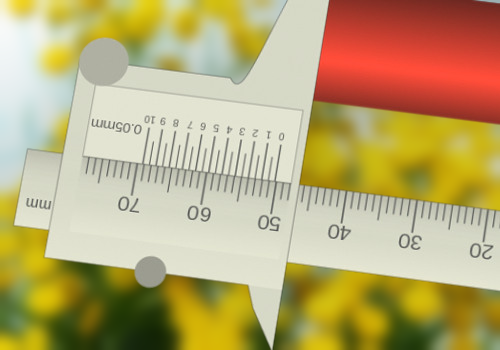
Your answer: 50.2 mm
